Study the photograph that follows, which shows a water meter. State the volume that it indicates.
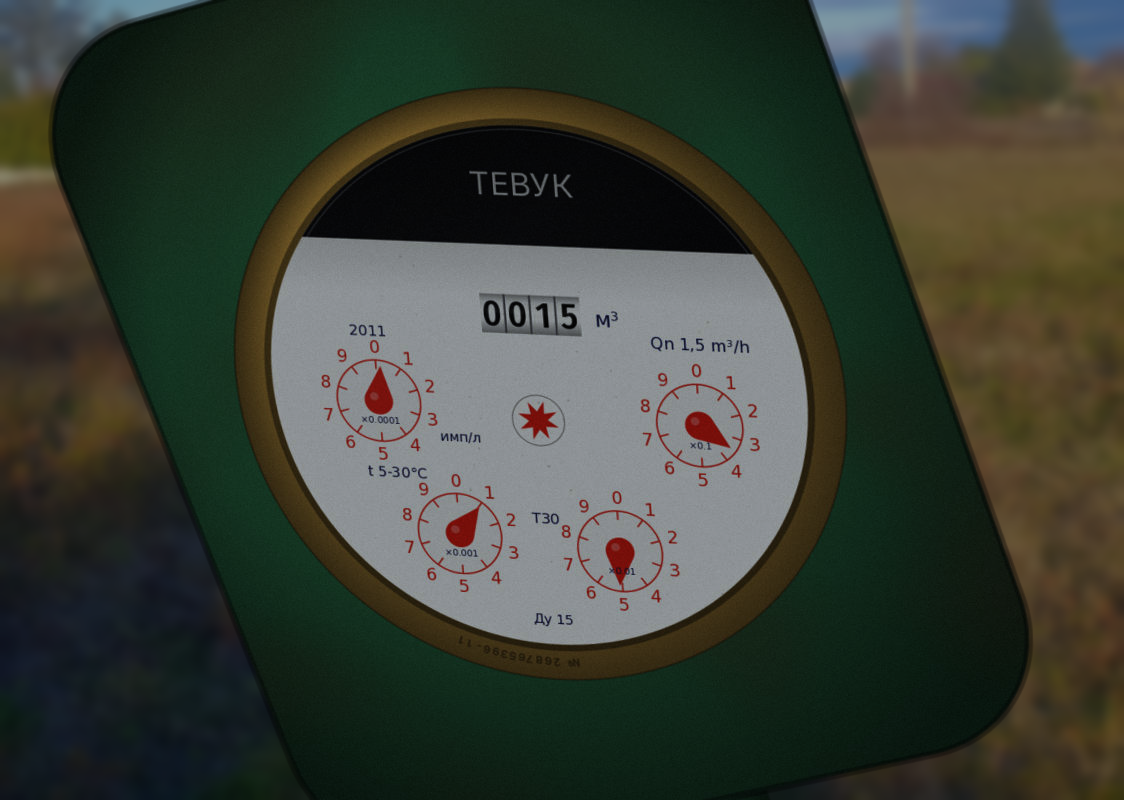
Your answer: 15.3510 m³
